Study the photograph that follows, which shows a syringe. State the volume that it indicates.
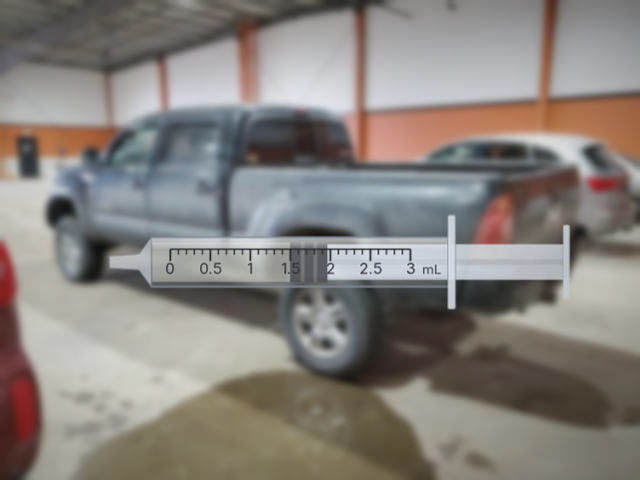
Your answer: 1.5 mL
